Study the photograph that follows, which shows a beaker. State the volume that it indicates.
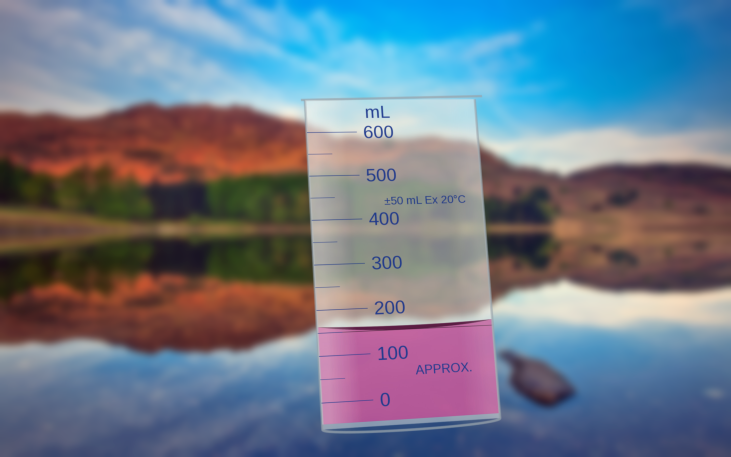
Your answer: 150 mL
